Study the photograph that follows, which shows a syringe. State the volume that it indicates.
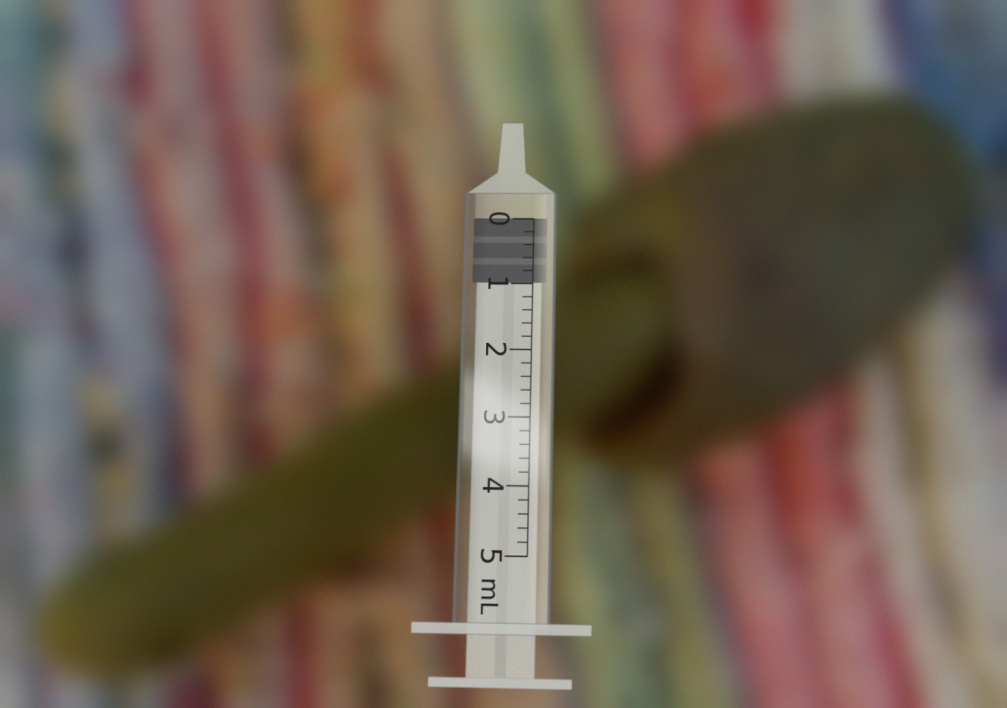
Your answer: 0 mL
